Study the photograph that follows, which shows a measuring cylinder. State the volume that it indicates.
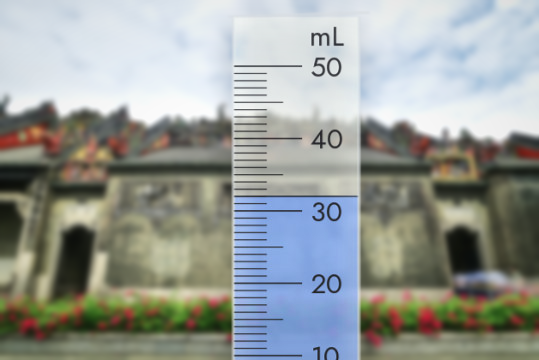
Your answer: 32 mL
